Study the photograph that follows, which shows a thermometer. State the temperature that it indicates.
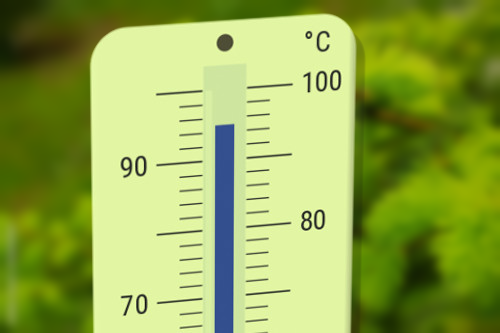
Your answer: 95 °C
